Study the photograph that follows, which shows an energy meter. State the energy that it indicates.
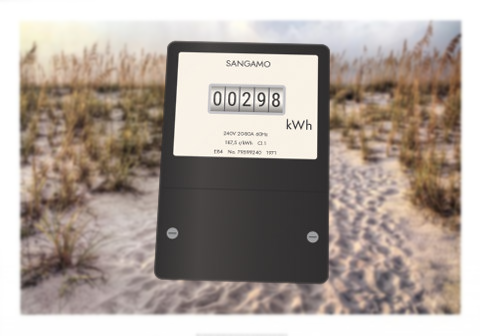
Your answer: 298 kWh
